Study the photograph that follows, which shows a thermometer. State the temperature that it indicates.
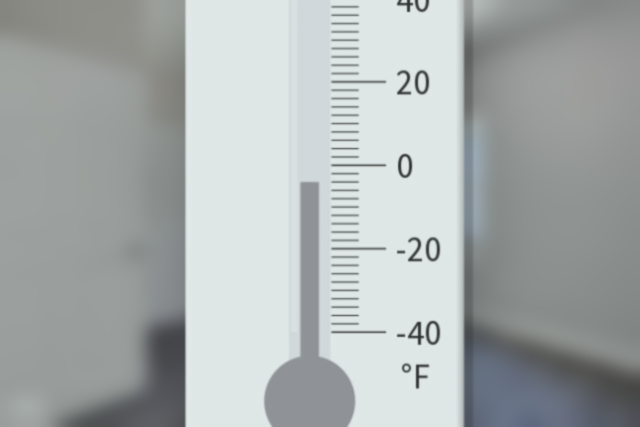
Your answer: -4 °F
